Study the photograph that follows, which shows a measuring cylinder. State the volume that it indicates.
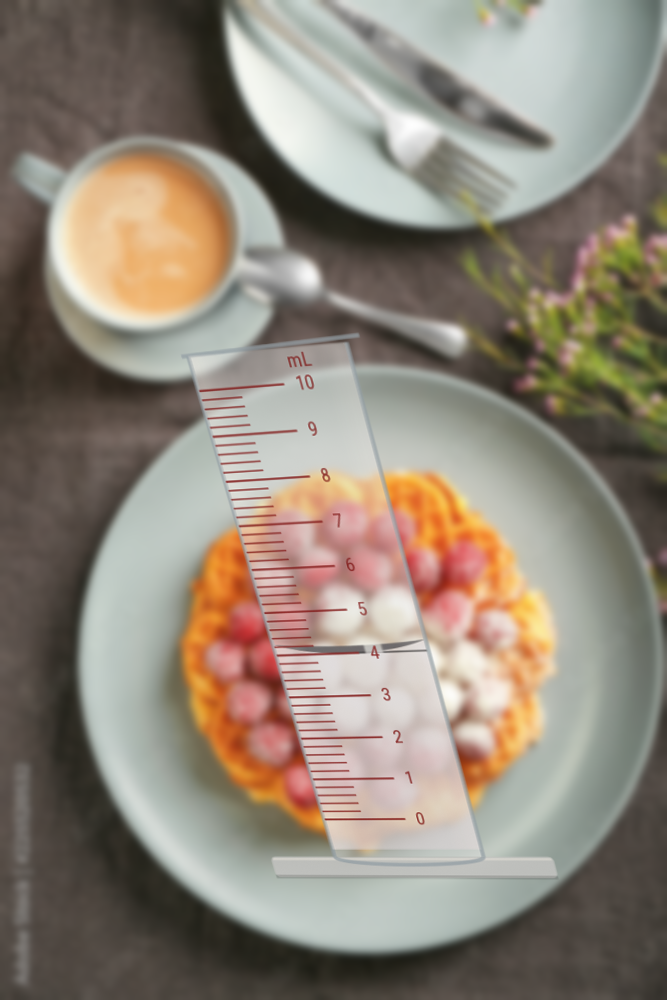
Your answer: 4 mL
